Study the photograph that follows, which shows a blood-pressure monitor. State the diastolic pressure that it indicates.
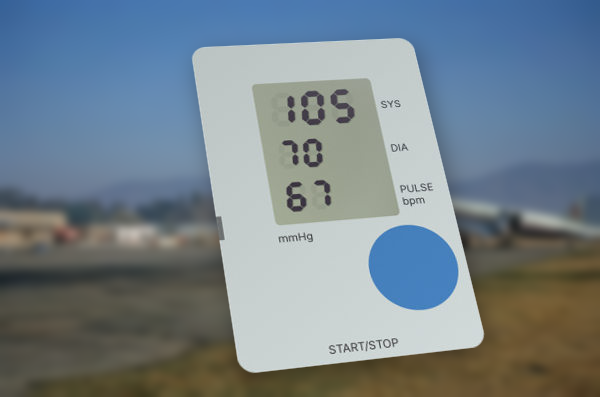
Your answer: 70 mmHg
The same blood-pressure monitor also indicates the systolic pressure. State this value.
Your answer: 105 mmHg
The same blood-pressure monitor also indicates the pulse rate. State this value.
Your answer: 67 bpm
